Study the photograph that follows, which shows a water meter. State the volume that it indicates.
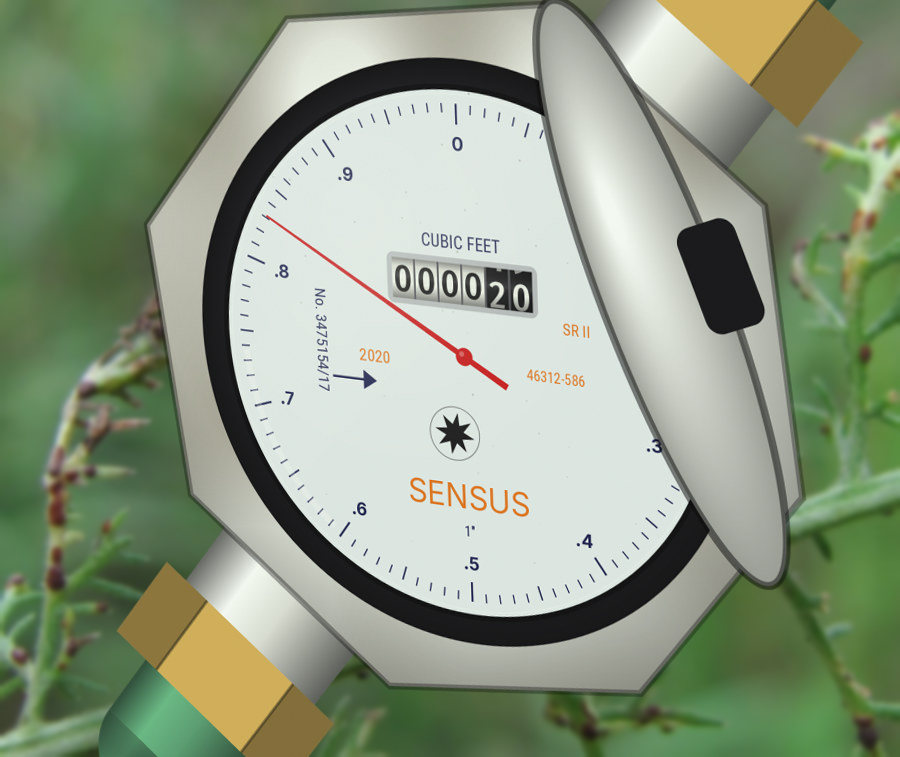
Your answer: 19.83 ft³
